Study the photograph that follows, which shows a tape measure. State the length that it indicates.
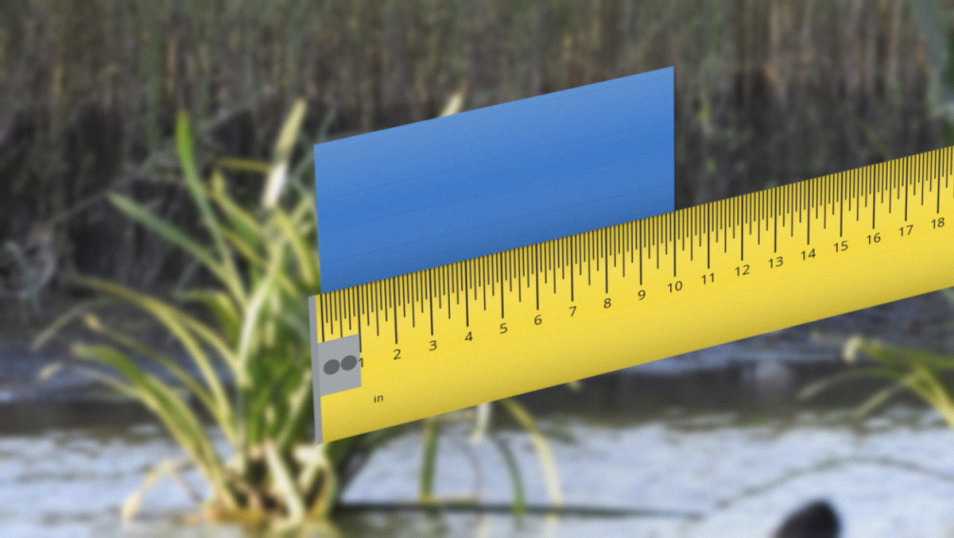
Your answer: 10 in
